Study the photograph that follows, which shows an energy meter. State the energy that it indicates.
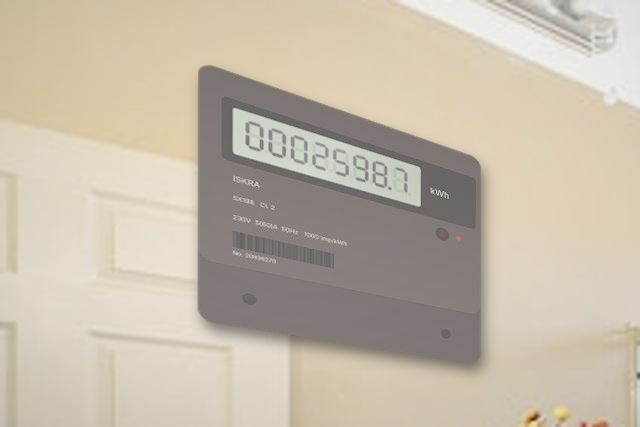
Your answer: 2598.7 kWh
